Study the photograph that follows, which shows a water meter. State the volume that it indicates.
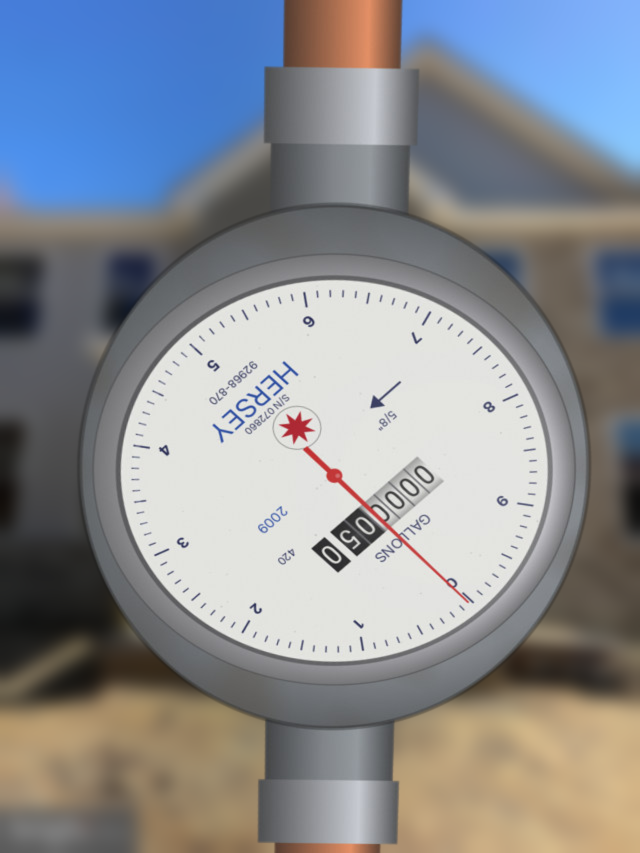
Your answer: 50.0 gal
